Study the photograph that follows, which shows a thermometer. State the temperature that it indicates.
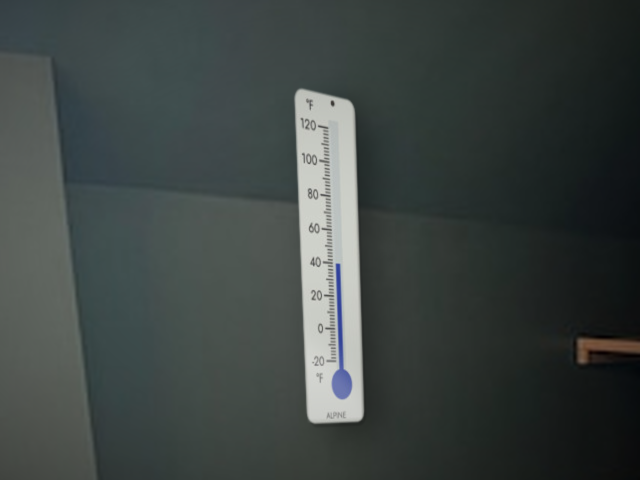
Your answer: 40 °F
